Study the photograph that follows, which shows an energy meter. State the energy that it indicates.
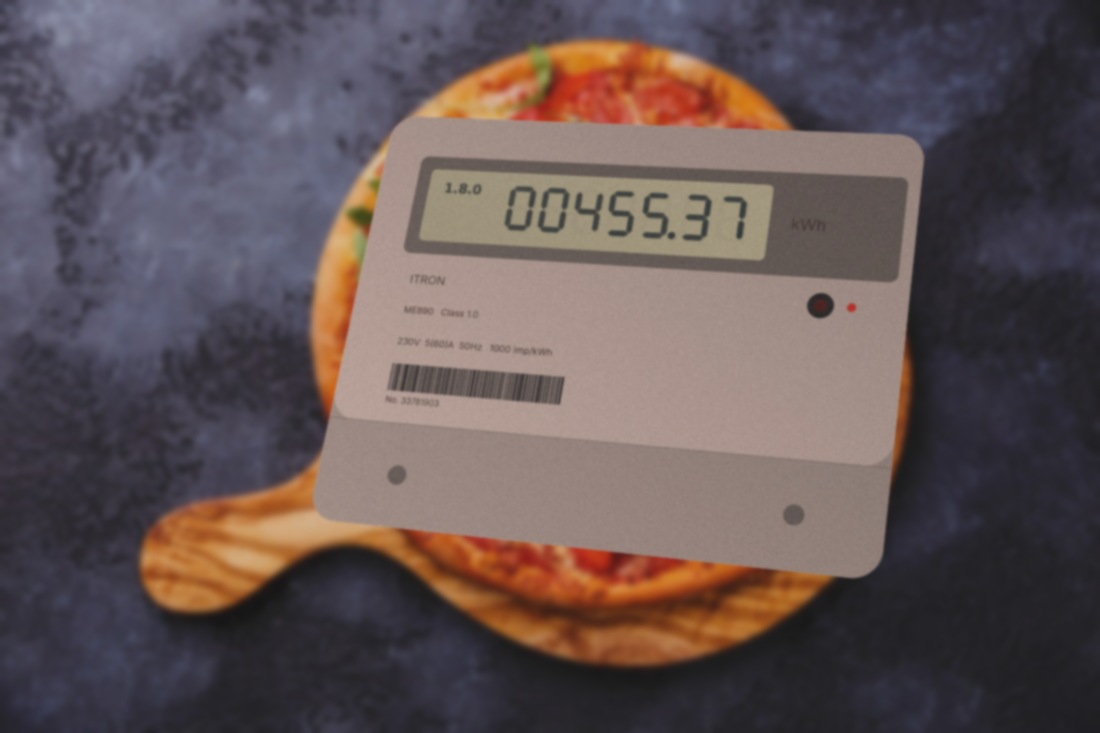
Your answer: 455.37 kWh
